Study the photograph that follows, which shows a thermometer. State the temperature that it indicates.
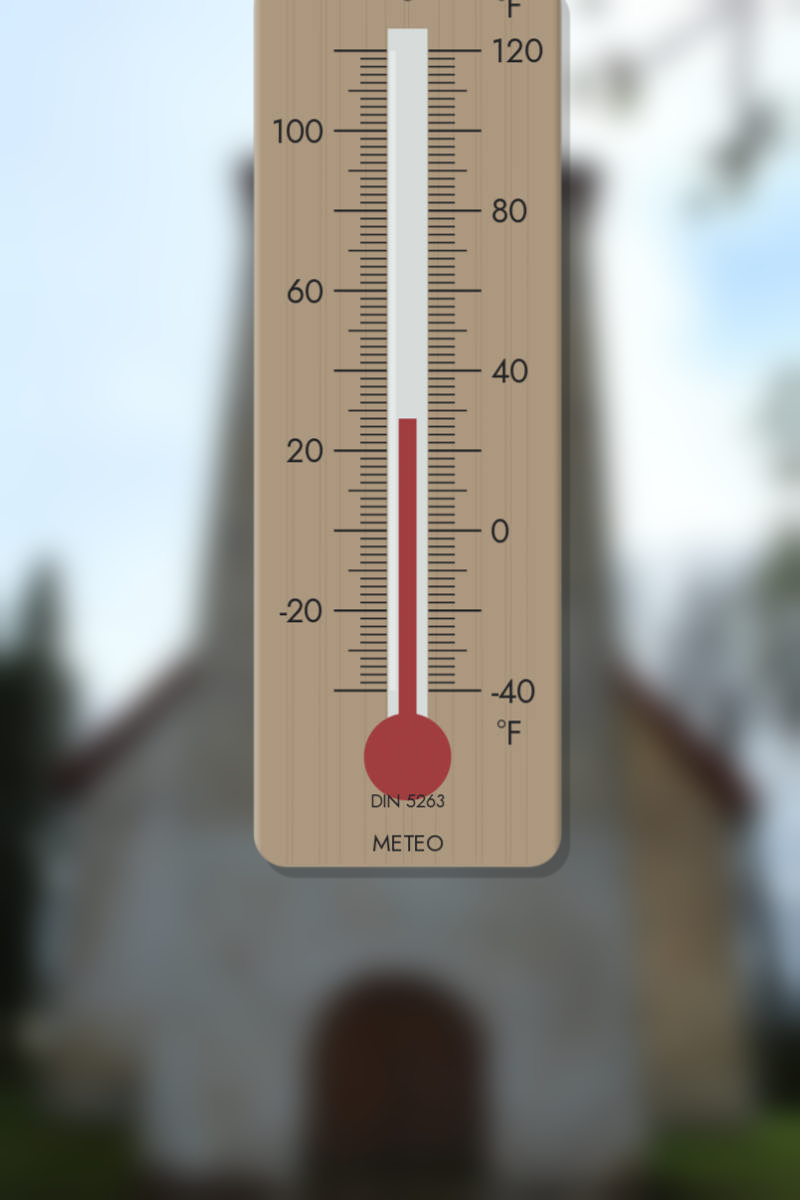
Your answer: 28 °F
